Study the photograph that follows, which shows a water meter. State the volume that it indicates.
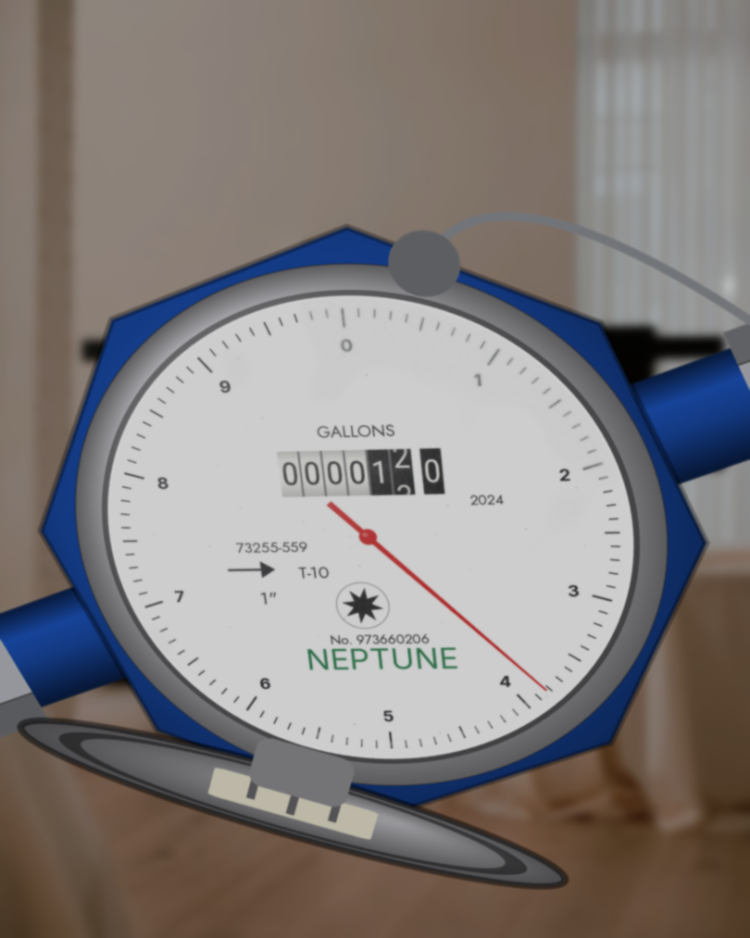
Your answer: 123.8 gal
